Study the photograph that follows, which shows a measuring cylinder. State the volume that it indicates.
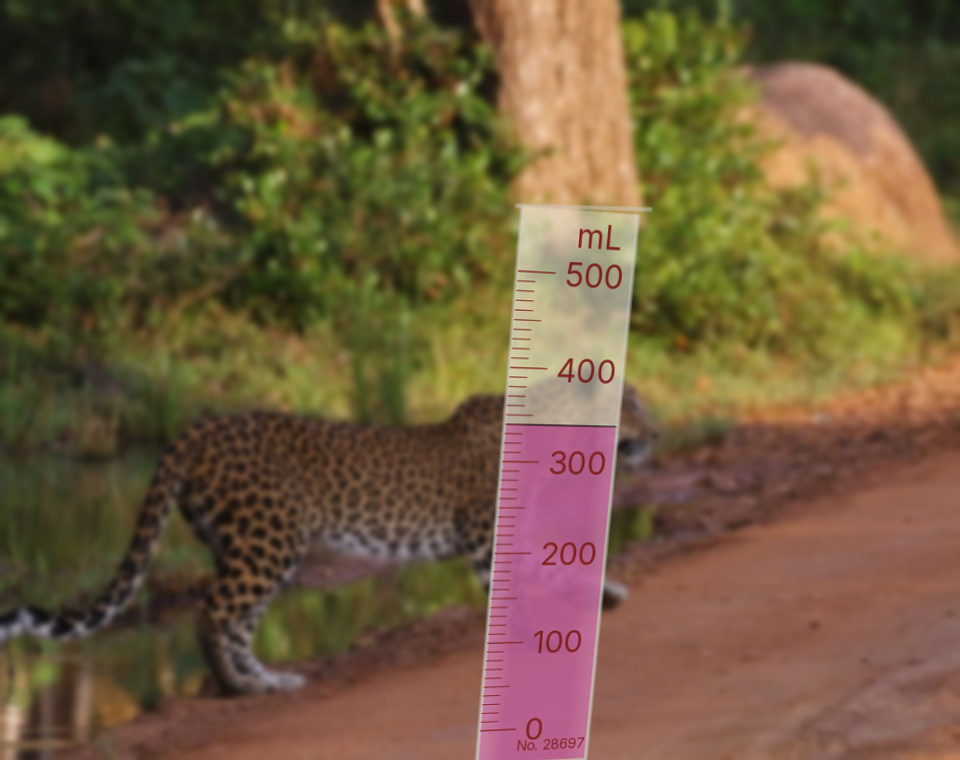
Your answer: 340 mL
